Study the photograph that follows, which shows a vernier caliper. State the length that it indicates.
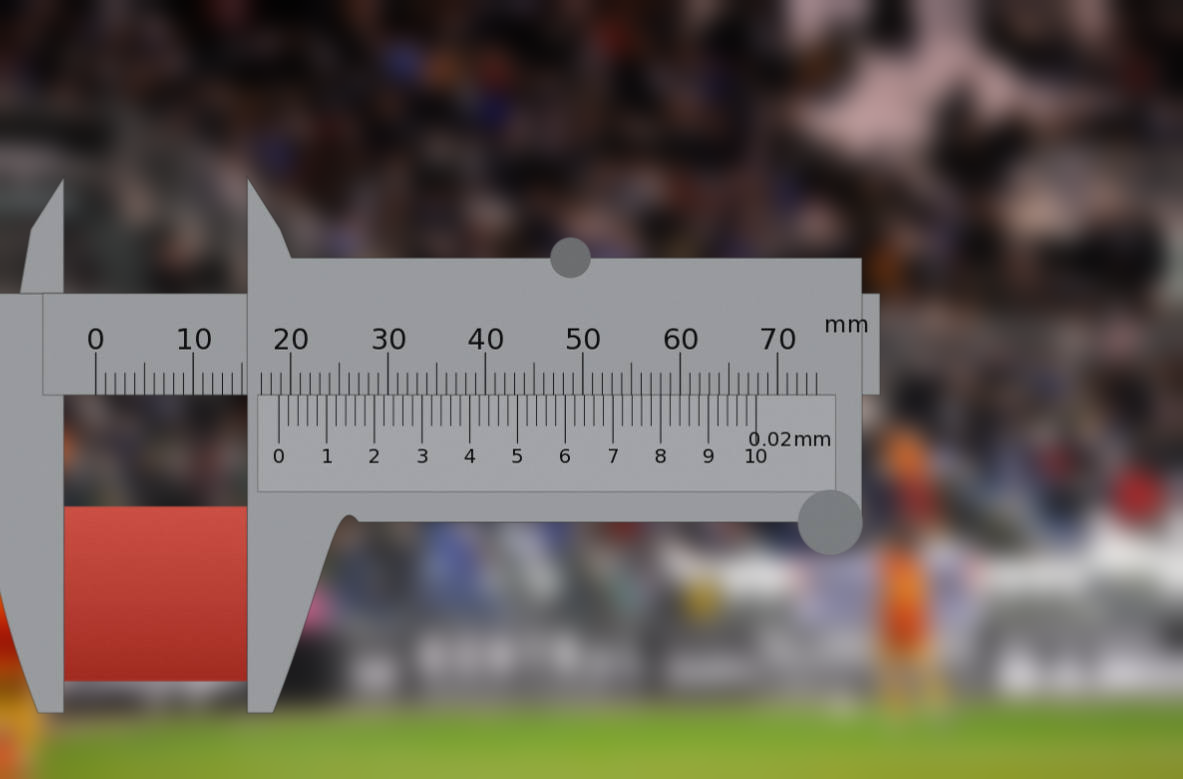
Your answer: 18.8 mm
